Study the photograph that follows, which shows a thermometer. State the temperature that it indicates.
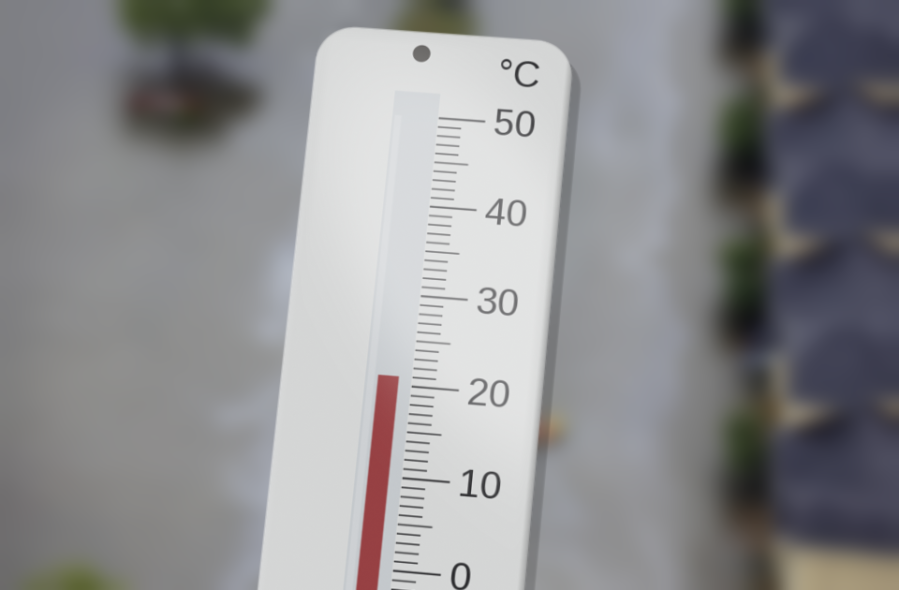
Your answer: 21 °C
